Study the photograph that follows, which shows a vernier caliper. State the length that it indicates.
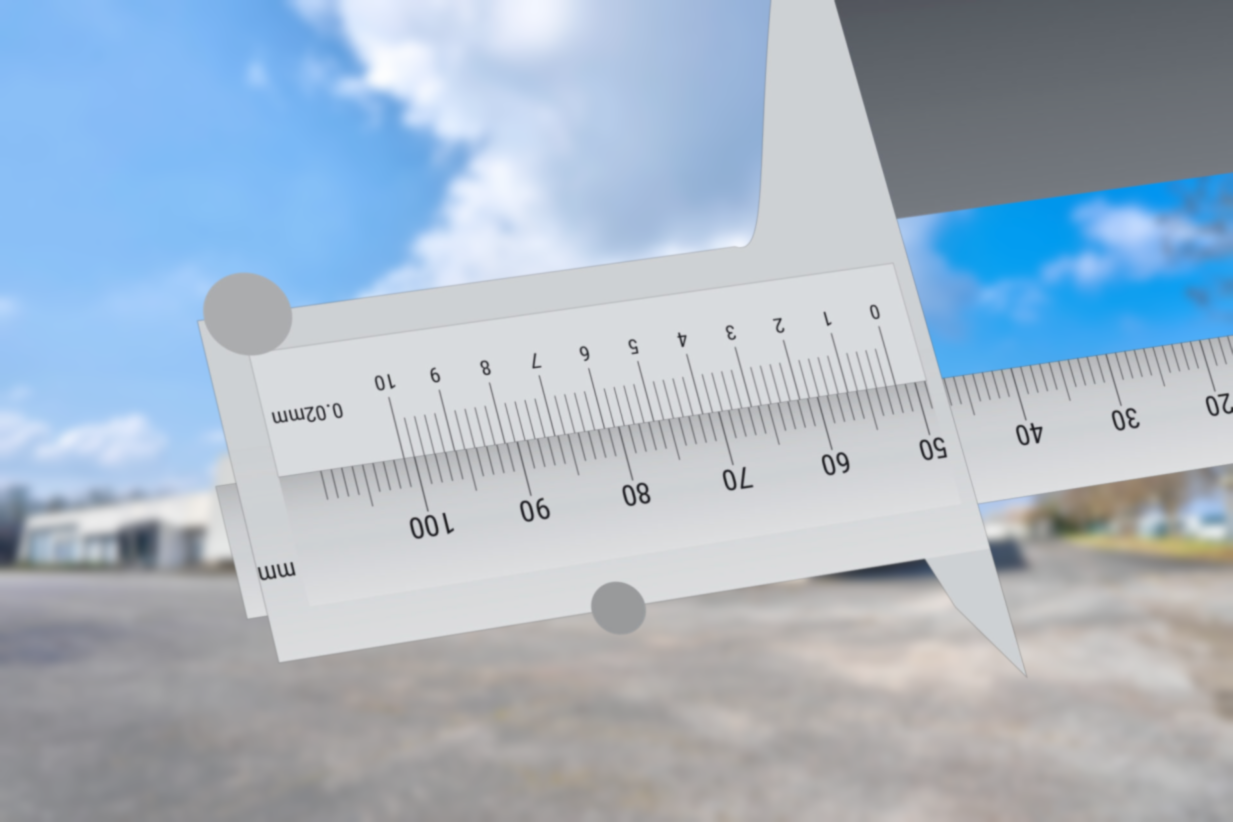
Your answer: 52.0 mm
